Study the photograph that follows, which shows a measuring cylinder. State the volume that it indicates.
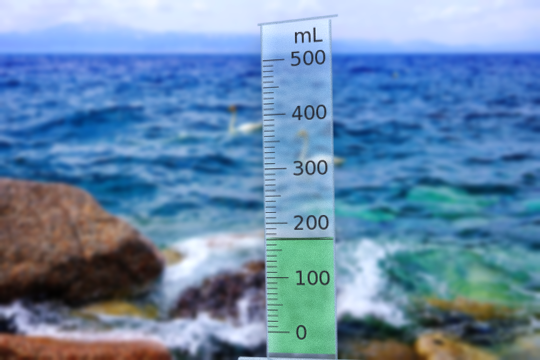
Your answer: 170 mL
